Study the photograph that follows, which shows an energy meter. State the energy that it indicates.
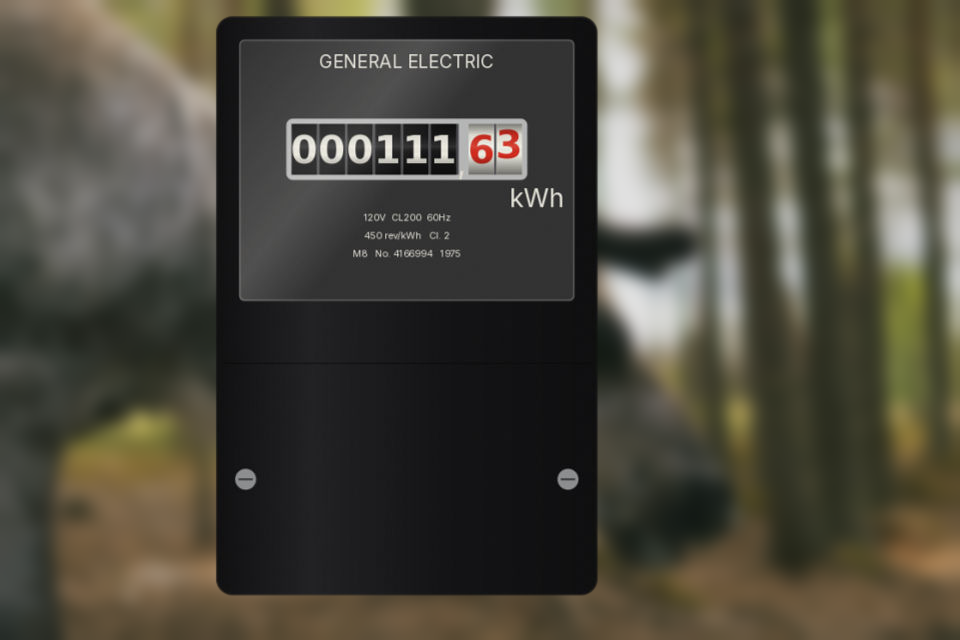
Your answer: 111.63 kWh
